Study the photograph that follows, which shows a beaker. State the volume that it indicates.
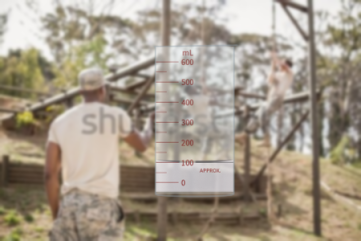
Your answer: 100 mL
